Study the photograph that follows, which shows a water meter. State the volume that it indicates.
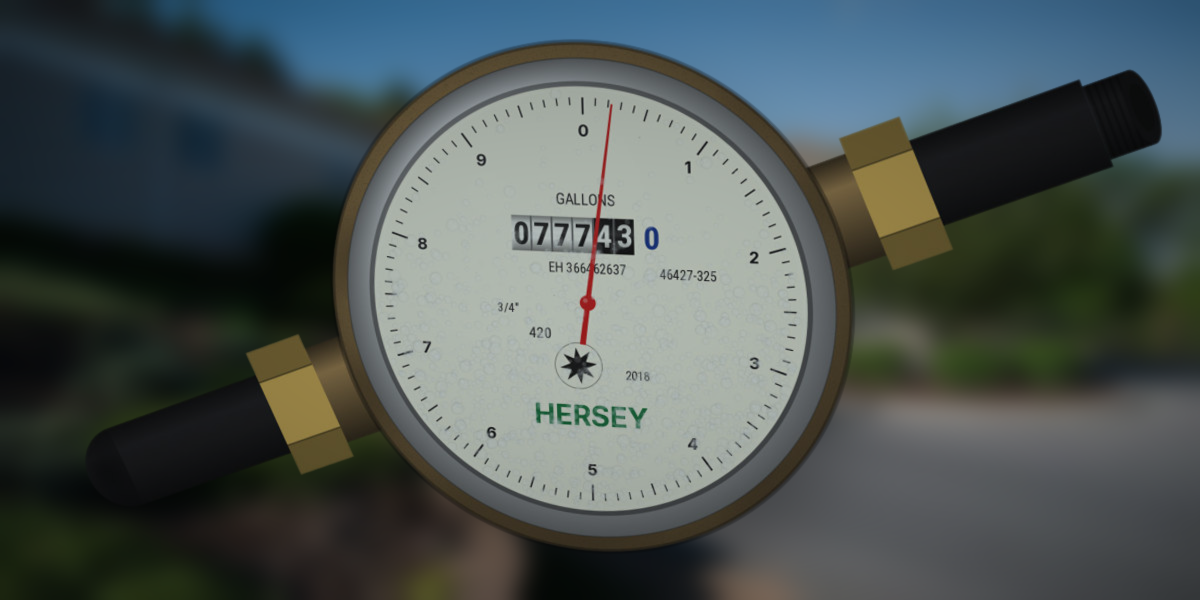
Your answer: 777430.2 gal
